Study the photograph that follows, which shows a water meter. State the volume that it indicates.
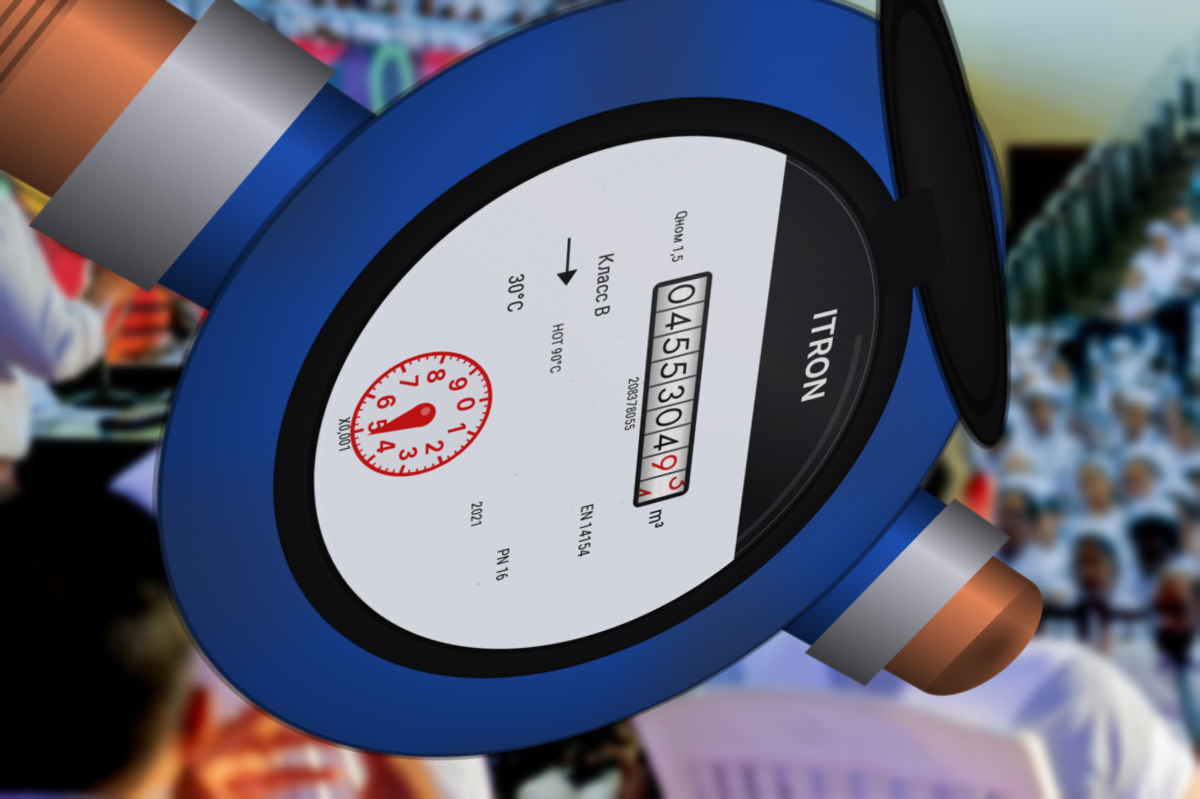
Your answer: 455304.934 m³
